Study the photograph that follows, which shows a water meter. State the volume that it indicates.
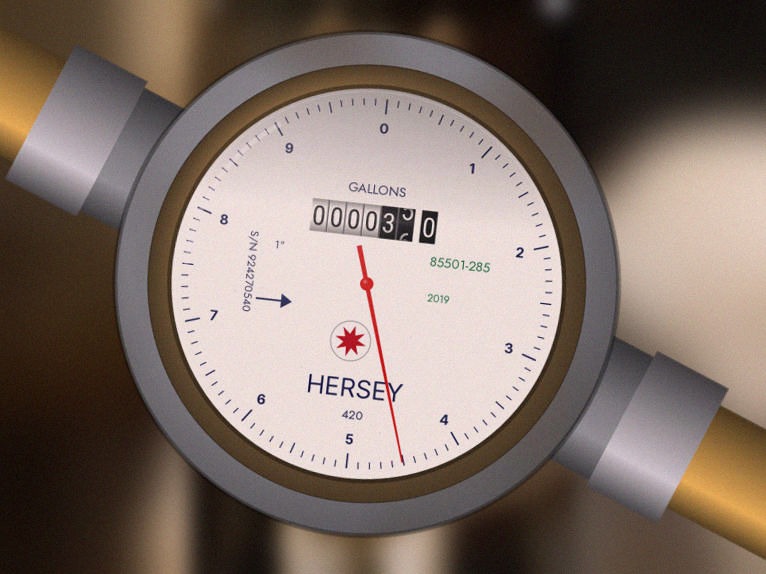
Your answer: 354.5 gal
